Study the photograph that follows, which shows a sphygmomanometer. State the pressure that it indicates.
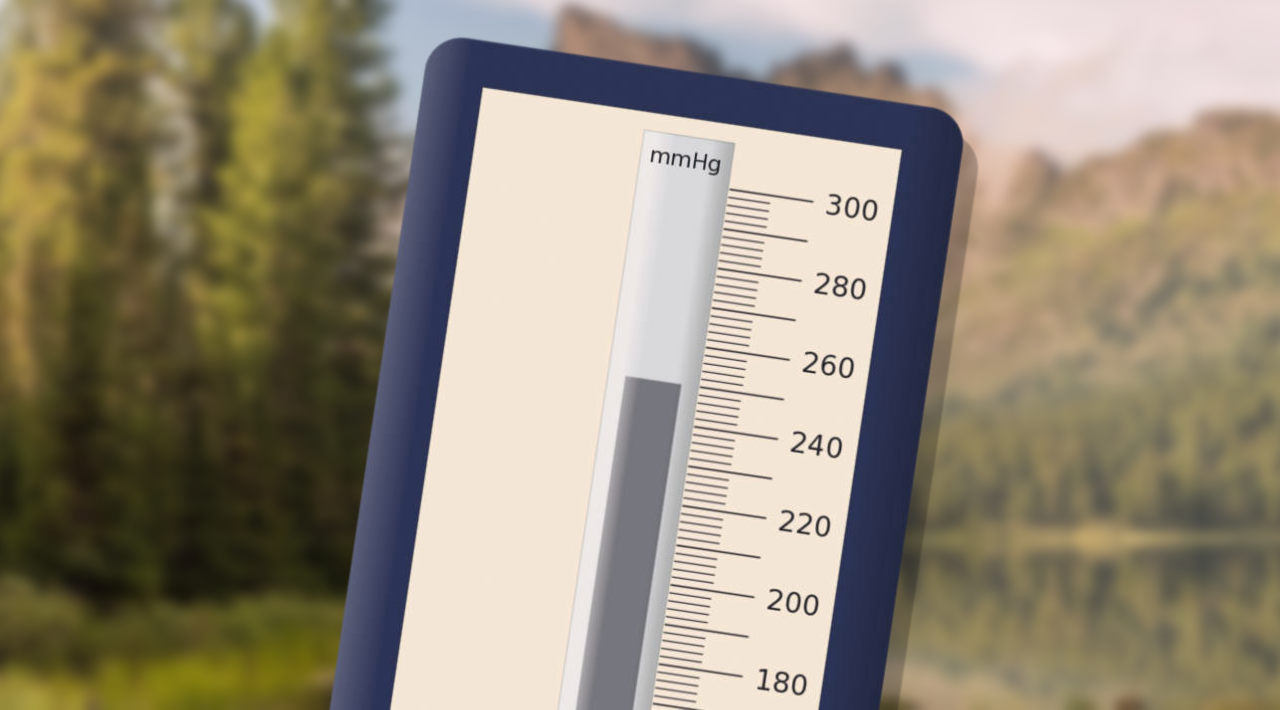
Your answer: 250 mmHg
